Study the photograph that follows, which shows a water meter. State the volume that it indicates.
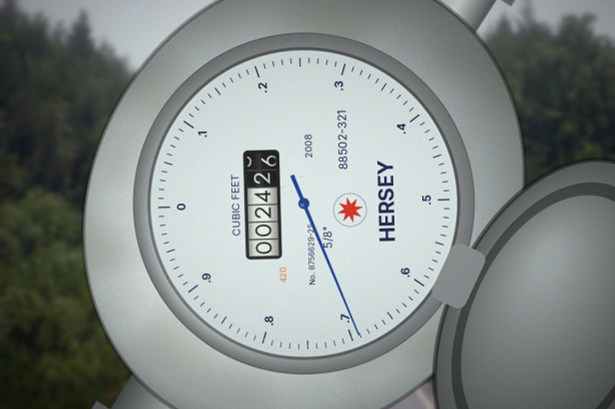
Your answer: 2425.69 ft³
